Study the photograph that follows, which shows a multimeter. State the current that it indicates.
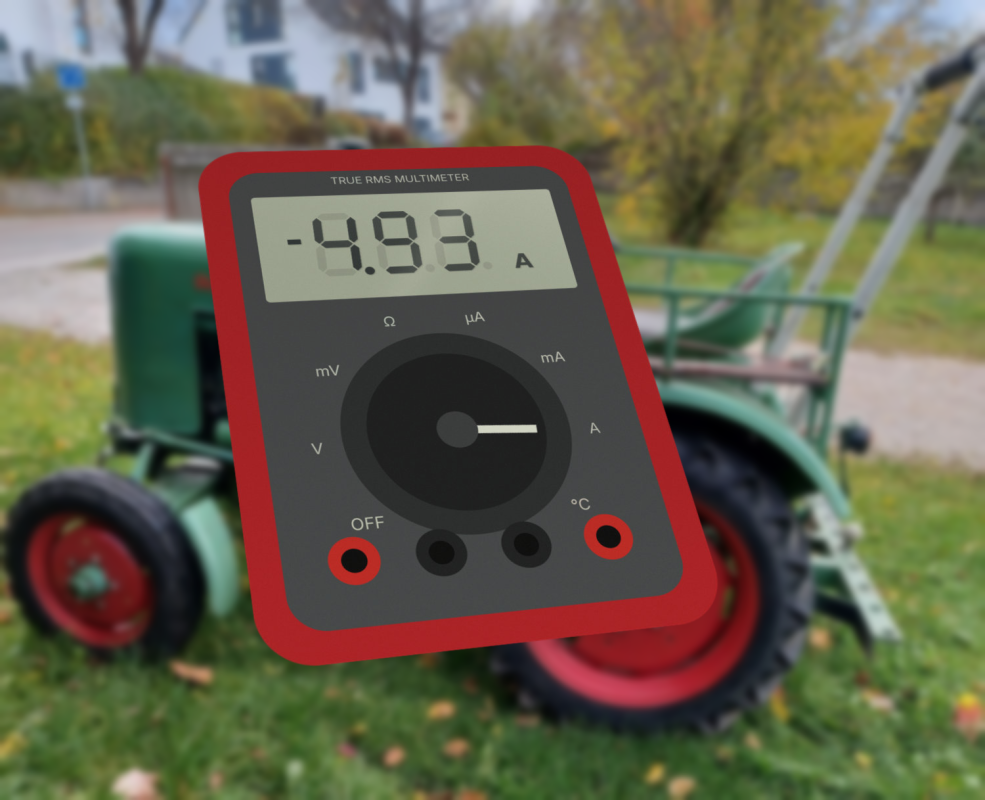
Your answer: -4.93 A
